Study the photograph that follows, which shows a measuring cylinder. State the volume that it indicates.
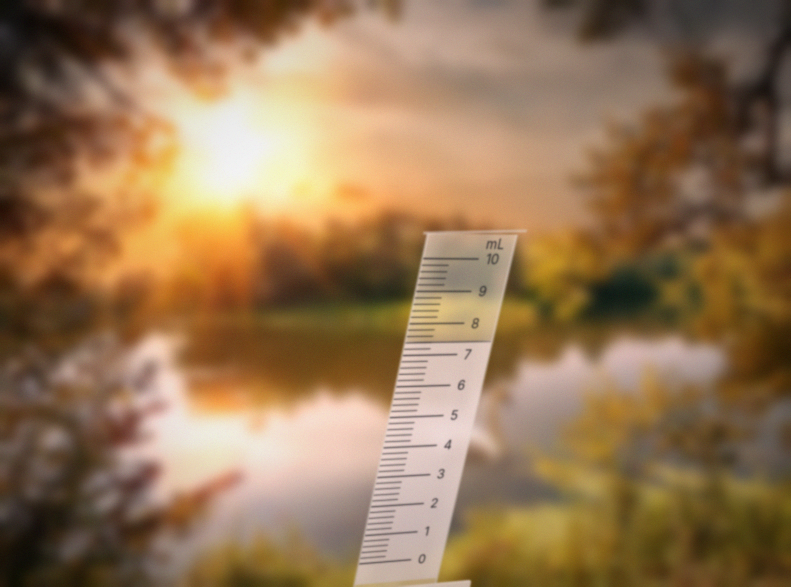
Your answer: 7.4 mL
